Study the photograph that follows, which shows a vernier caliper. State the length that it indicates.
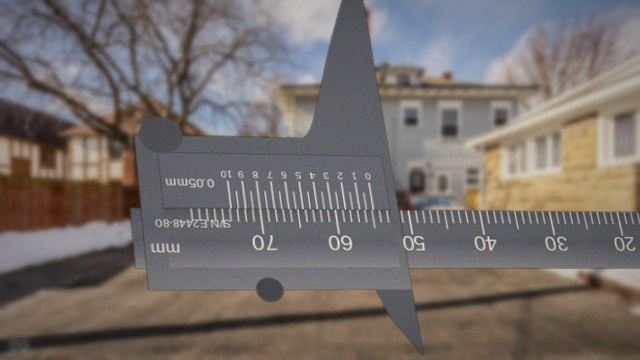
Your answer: 54.8 mm
